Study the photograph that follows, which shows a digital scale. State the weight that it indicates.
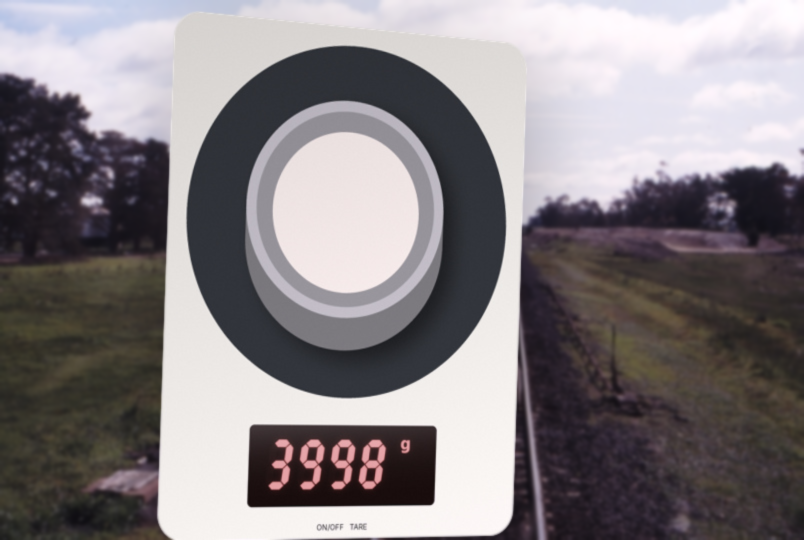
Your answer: 3998 g
